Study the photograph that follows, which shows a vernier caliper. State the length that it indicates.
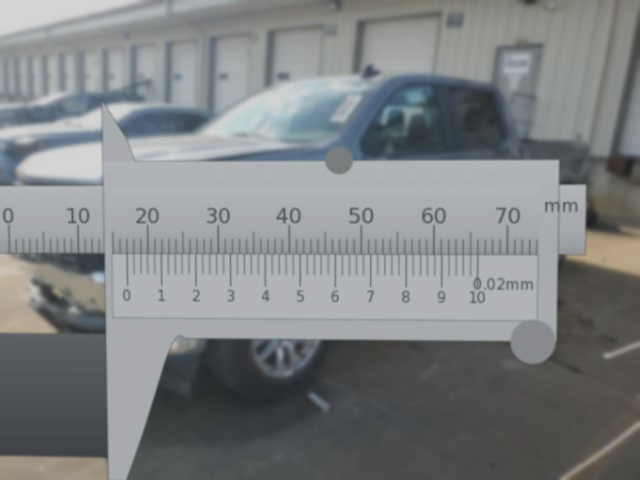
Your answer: 17.0 mm
